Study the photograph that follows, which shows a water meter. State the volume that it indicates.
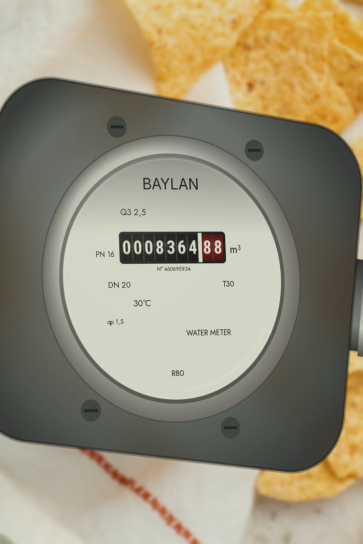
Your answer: 8364.88 m³
